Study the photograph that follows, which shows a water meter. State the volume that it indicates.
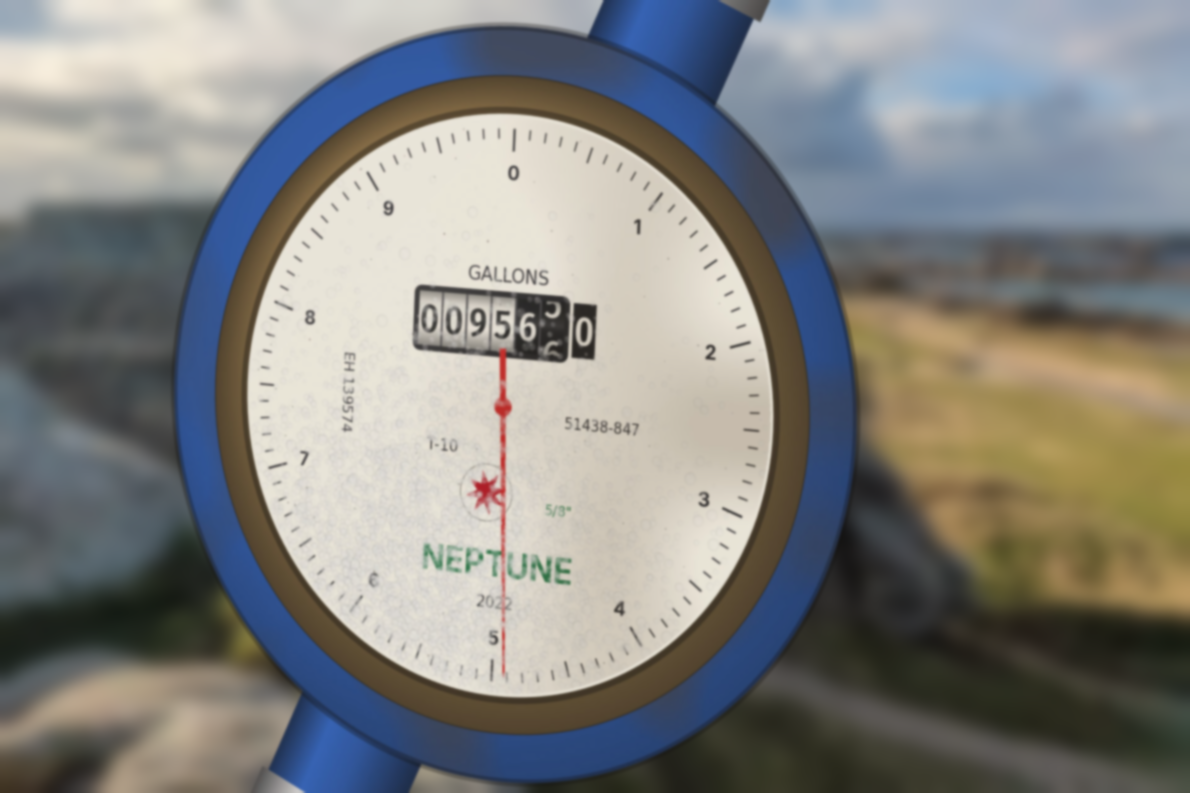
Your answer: 95654.9 gal
